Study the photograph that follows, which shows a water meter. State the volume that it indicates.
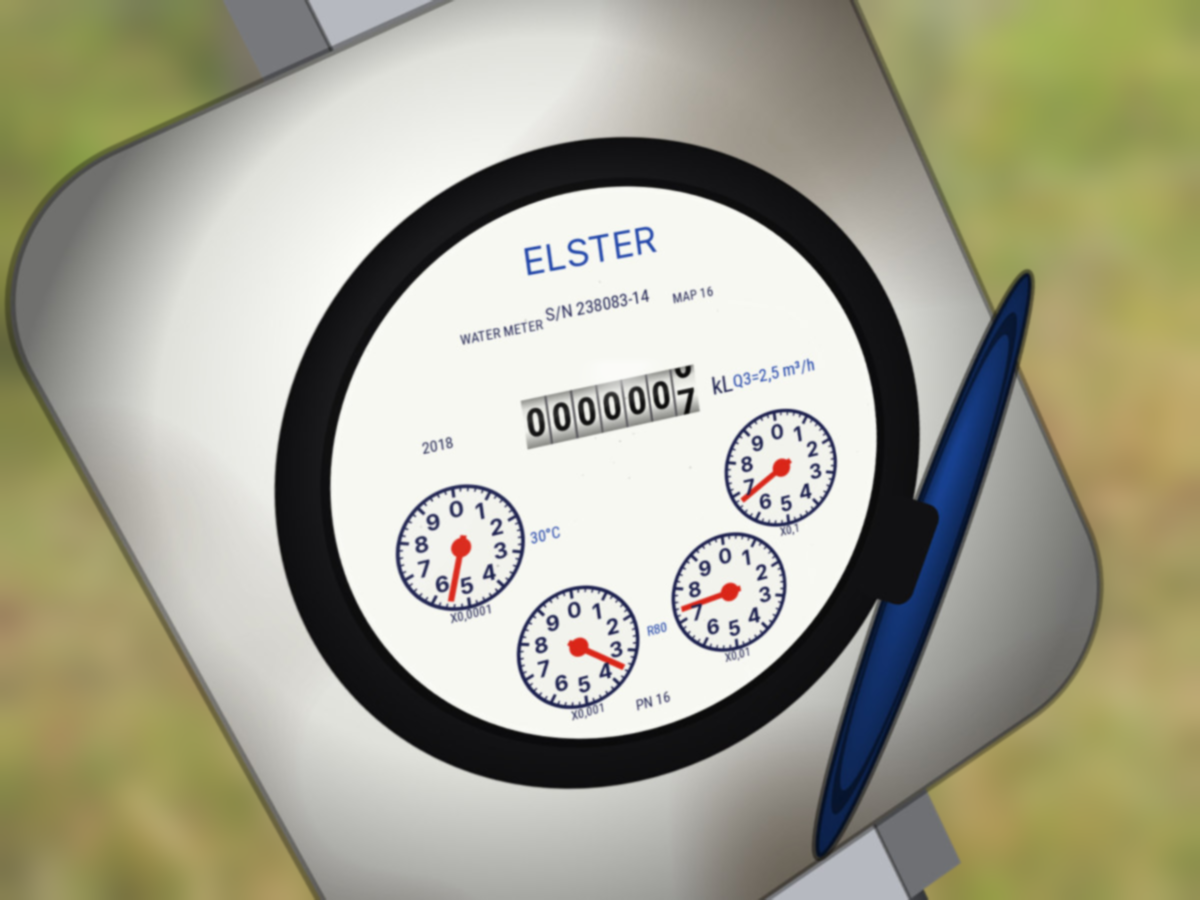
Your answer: 6.6735 kL
